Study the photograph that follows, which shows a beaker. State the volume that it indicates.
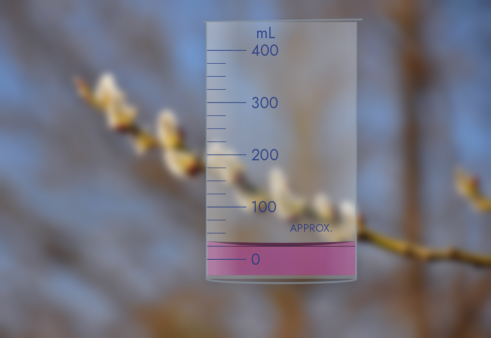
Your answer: 25 mL
